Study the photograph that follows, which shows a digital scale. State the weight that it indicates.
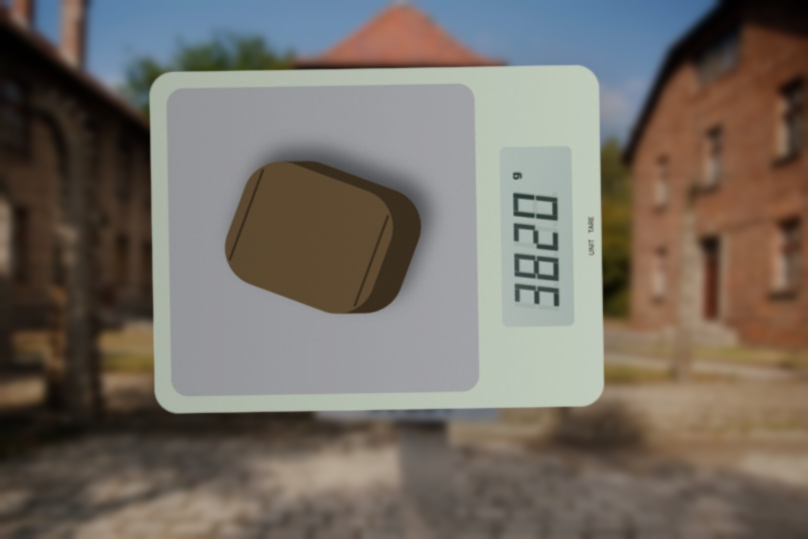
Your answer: 3820 g
